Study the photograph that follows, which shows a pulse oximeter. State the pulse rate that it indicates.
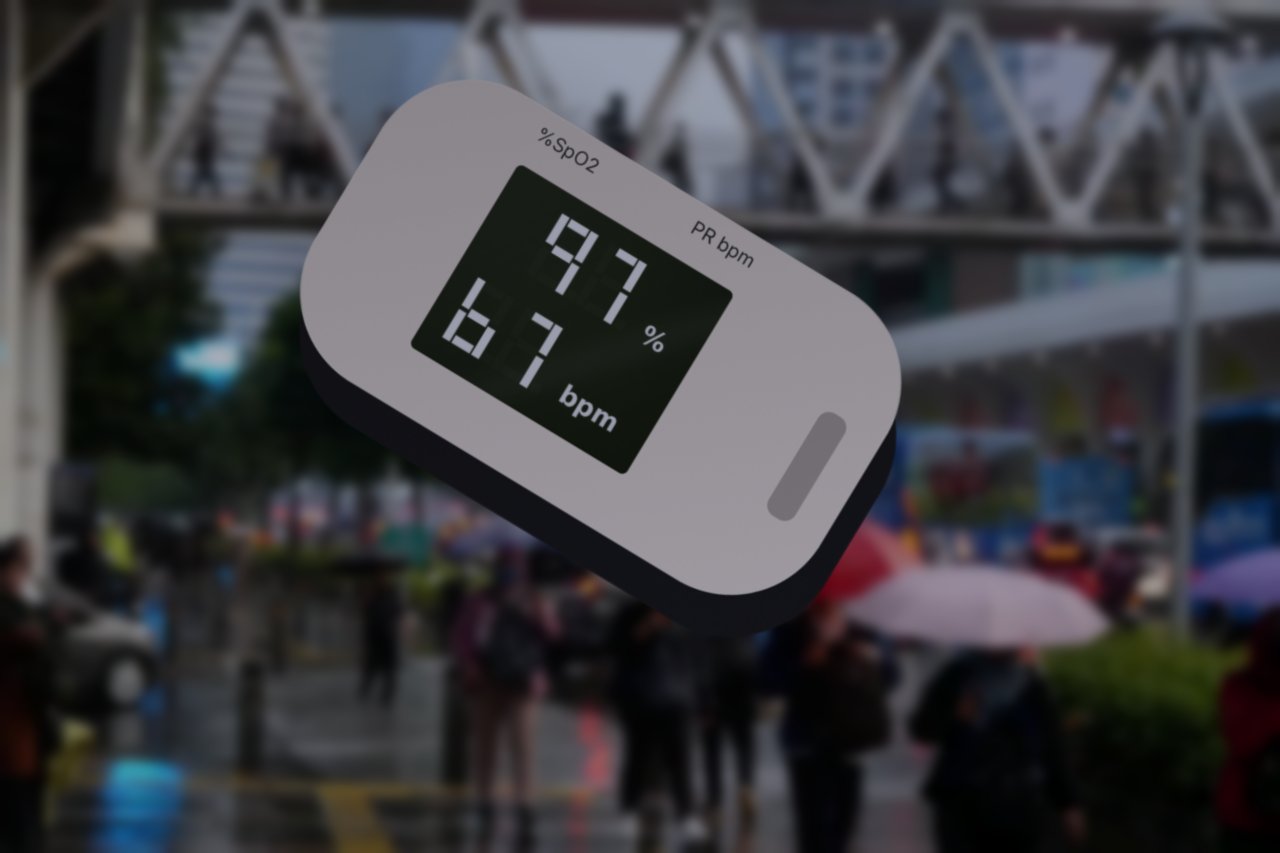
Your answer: 67 bpm
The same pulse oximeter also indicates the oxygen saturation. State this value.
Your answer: 97 %
